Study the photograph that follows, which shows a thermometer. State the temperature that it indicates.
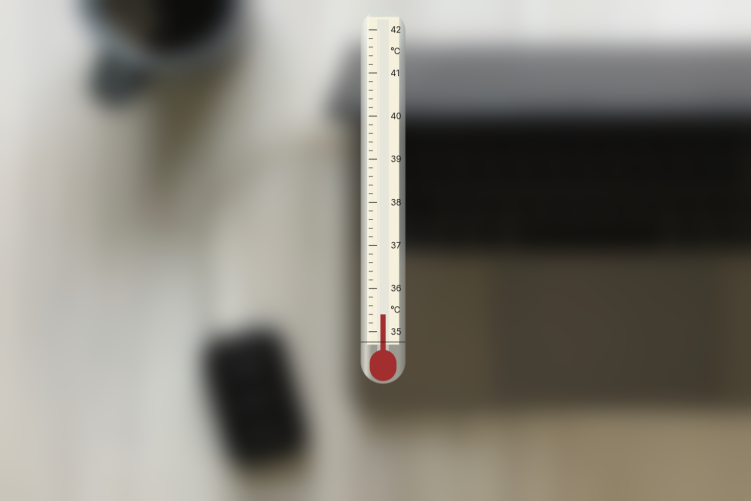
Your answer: 35.4 °C
